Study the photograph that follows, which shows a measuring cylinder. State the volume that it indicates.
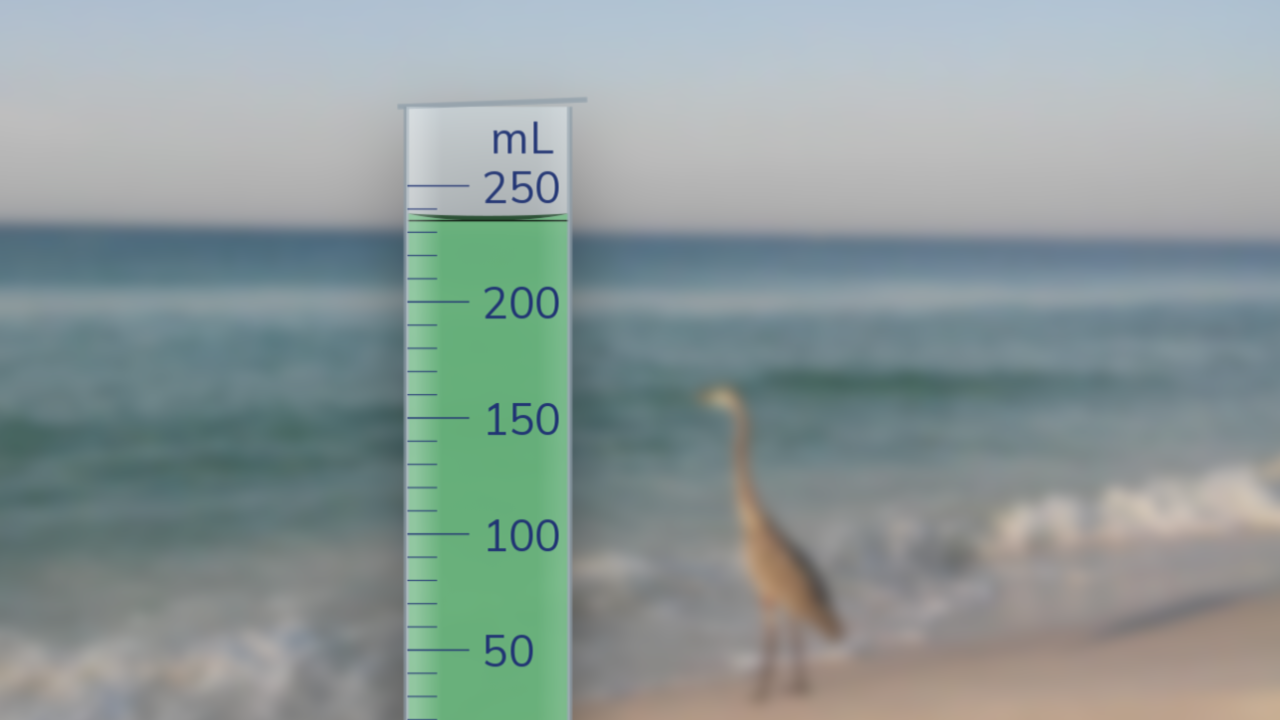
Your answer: 235 mL
